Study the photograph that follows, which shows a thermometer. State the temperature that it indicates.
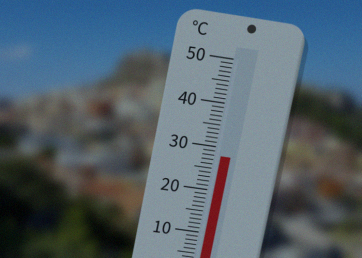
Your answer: 28 °C
